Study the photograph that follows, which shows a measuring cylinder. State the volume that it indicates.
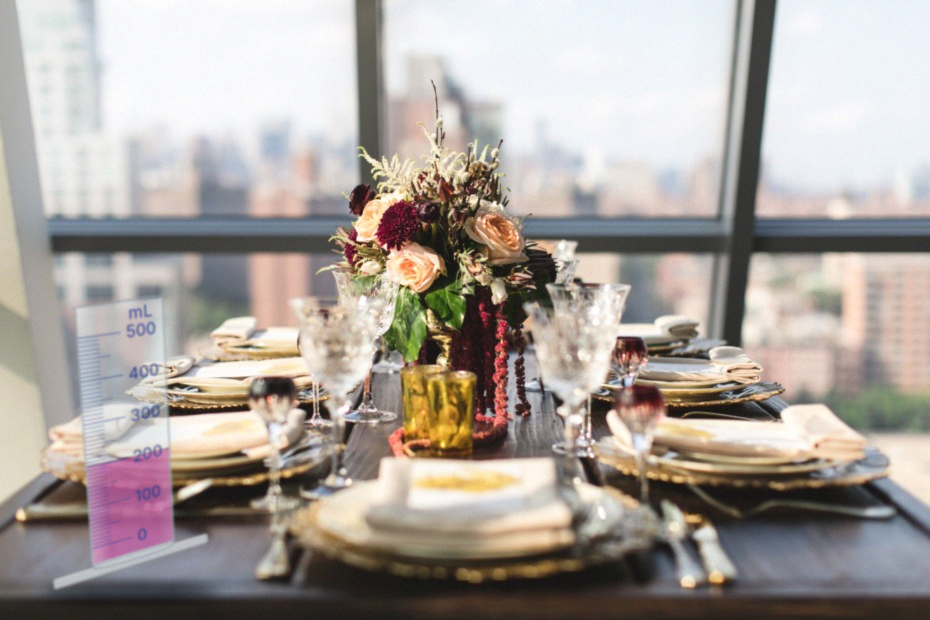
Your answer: 200 mL
